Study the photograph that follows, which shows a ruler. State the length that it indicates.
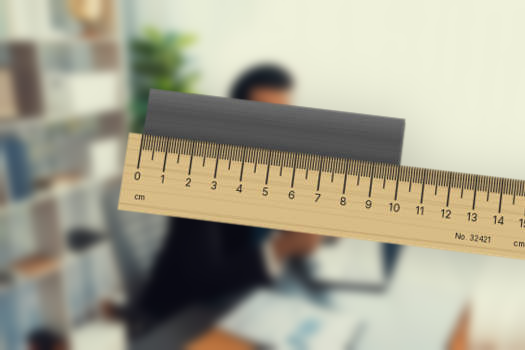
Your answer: 10 cm
